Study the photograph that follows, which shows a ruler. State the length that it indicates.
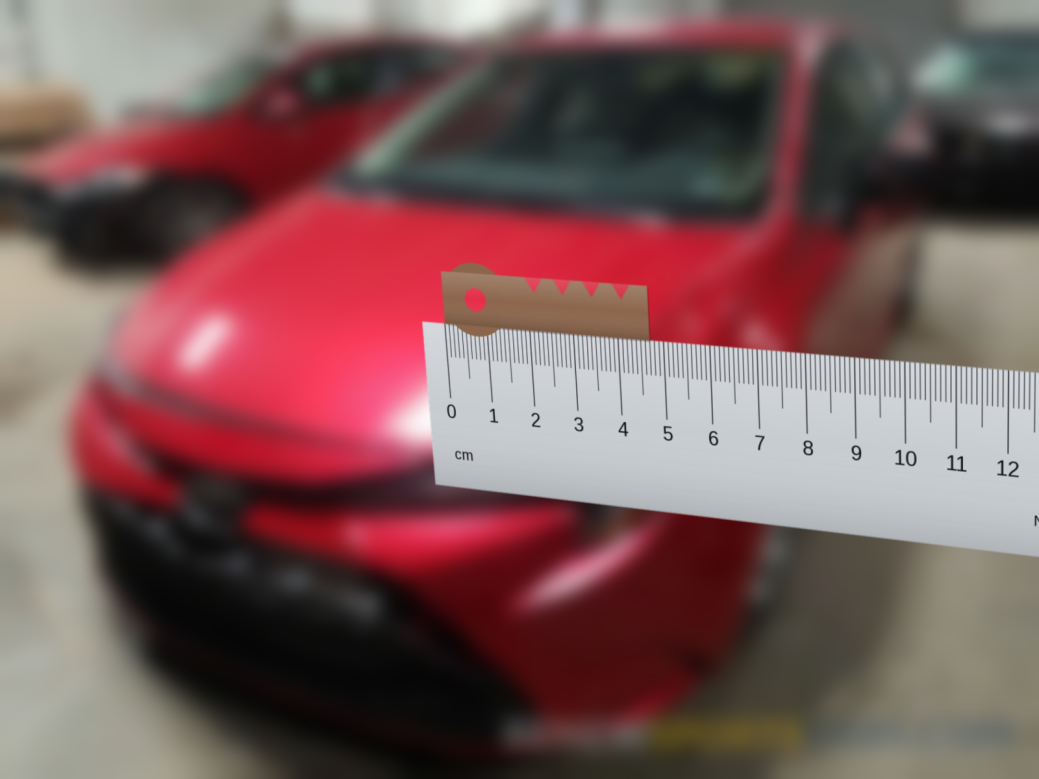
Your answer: 4.7 cm
